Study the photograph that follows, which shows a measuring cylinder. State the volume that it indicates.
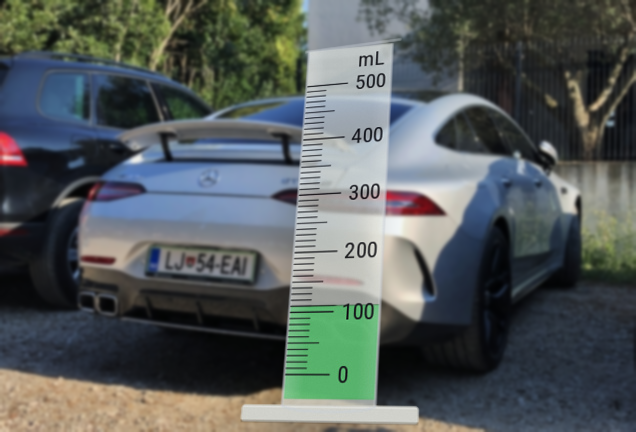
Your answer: 110 mL
